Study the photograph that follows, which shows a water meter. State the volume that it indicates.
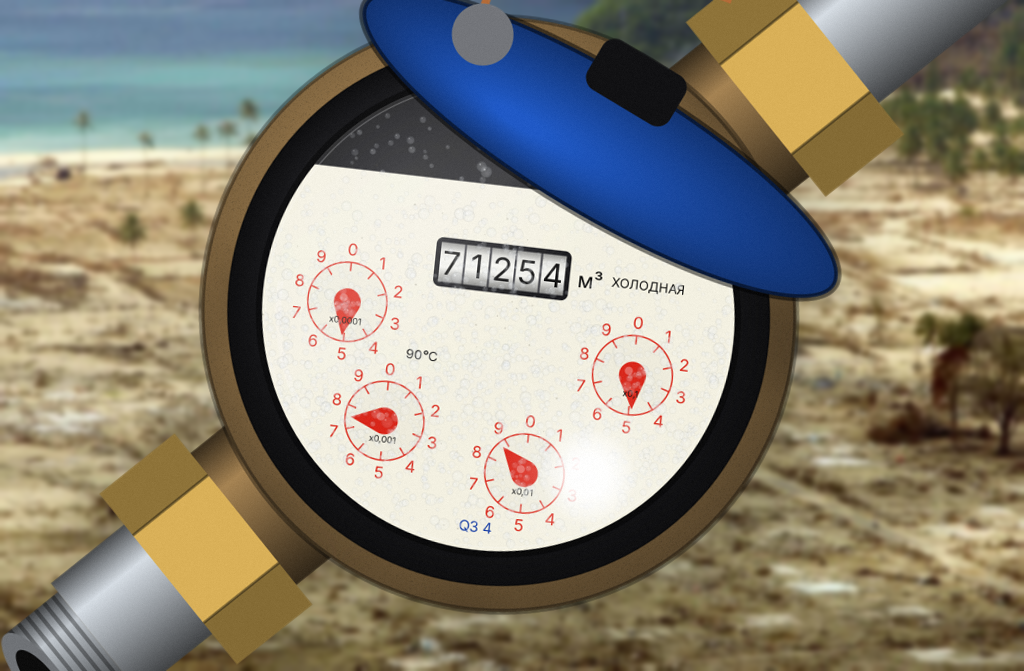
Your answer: 71254.4875 m³
